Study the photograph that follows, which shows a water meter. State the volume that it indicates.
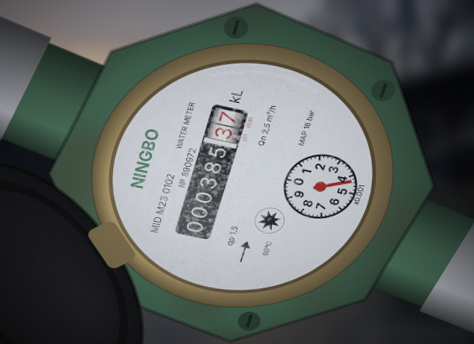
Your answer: 385.374 kL
